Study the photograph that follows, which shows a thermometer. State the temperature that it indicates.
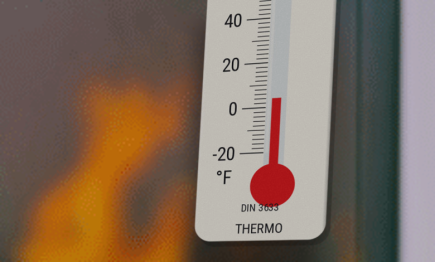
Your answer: 4 °F
